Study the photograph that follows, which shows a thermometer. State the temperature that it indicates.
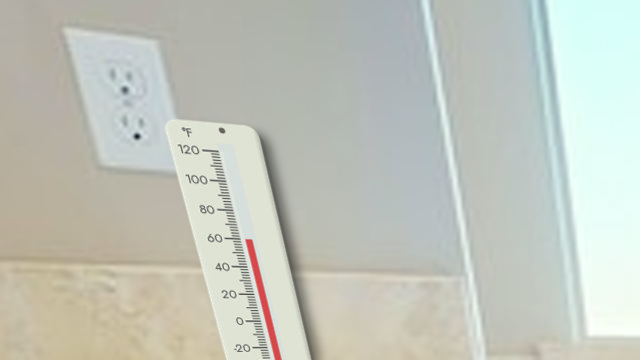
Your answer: 60 °F
